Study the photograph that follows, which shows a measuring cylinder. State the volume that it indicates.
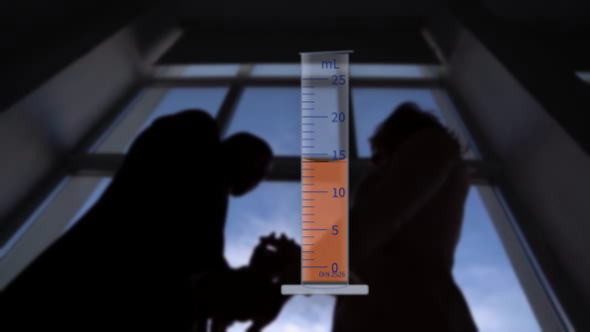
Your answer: 14 mL
